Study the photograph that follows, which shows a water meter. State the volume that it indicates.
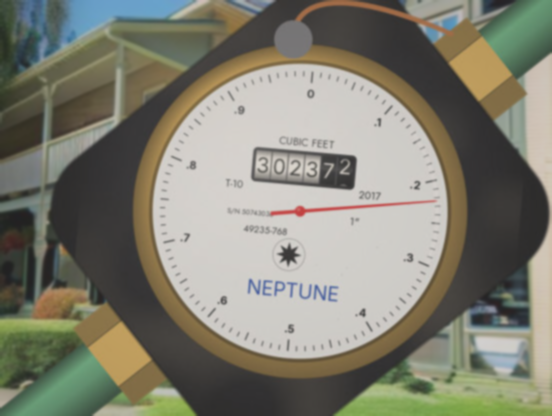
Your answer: 302372.22 ft³
